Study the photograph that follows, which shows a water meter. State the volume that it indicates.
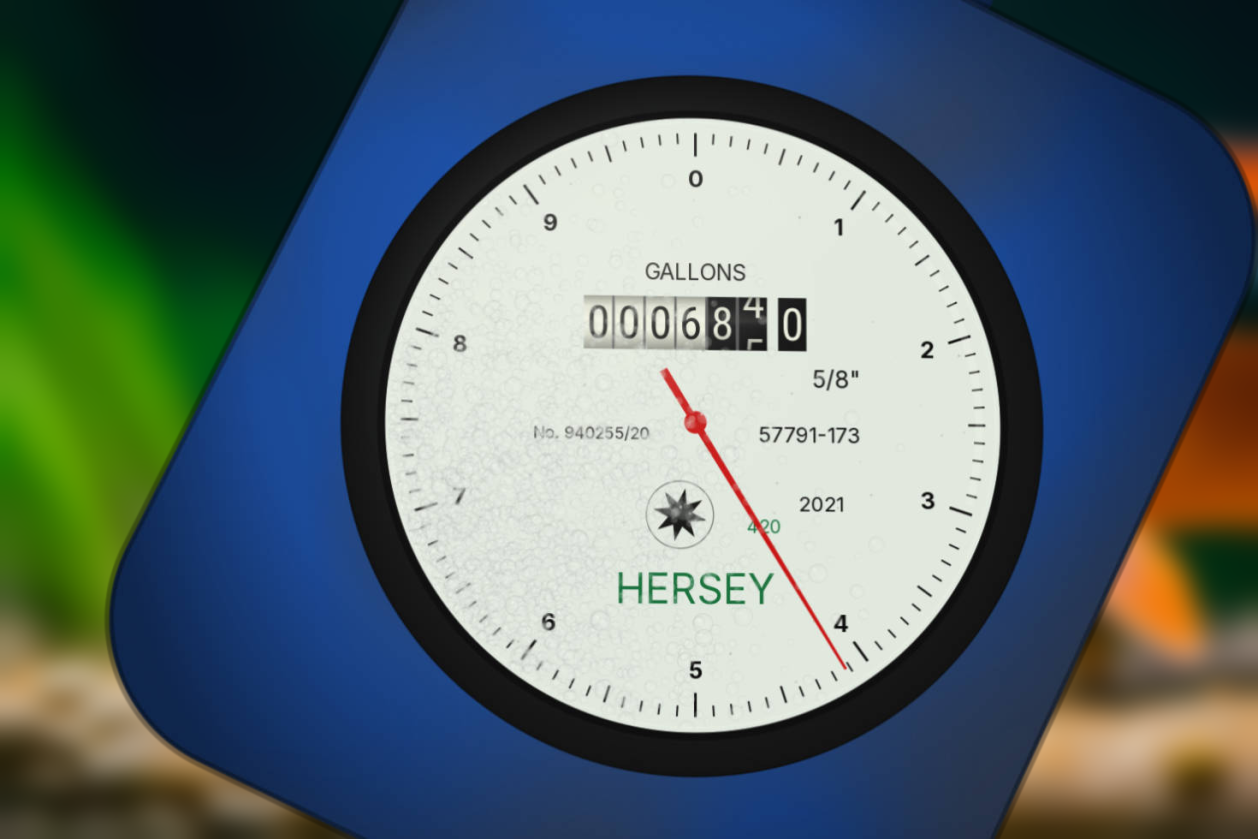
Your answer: 6844.1 gal
